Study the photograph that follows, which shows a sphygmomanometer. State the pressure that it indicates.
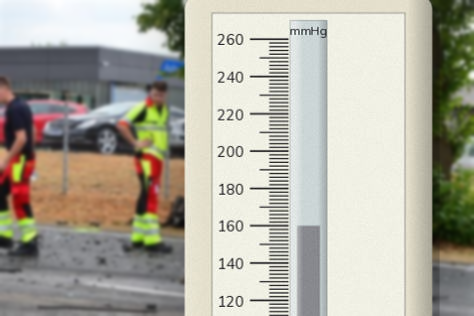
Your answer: 160 mmHg
